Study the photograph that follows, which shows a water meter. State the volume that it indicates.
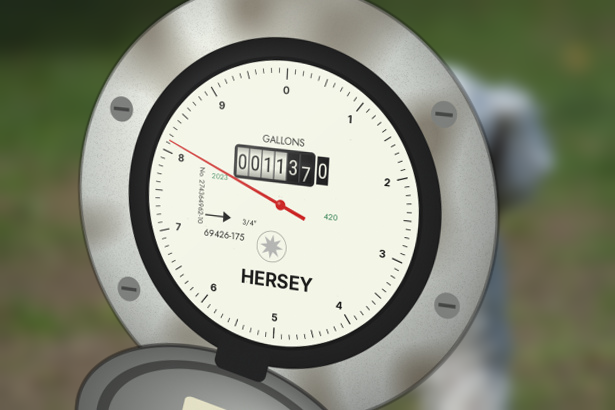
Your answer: 11368.1 gal
